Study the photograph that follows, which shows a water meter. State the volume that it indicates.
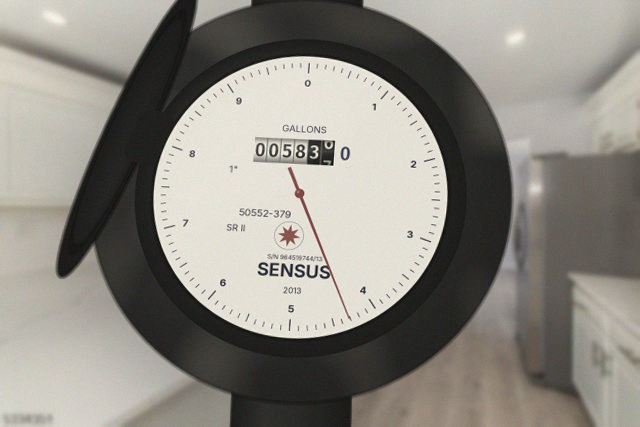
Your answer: 58364.3 gal
